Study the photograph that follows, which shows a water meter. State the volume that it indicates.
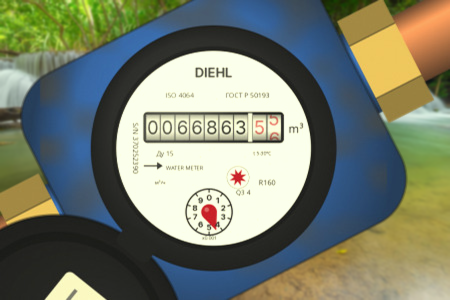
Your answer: 66863.554 m³
